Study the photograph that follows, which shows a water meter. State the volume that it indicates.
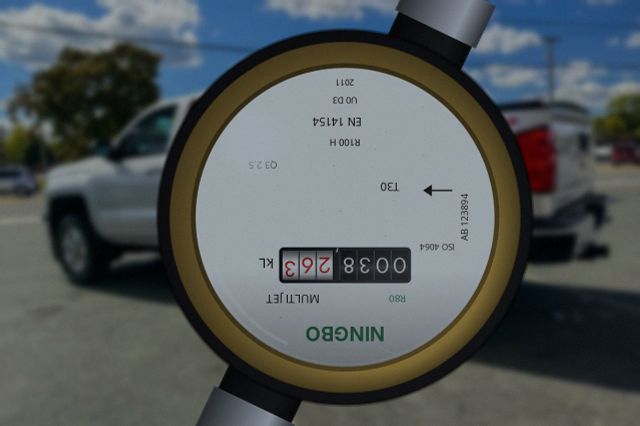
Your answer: 38.263 kL
